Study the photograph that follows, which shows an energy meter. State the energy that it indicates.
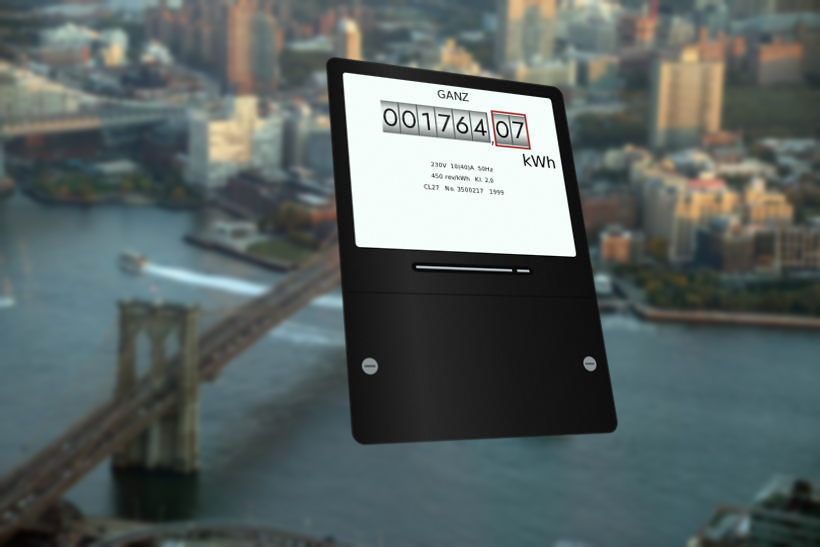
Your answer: 1764.07 kWh
